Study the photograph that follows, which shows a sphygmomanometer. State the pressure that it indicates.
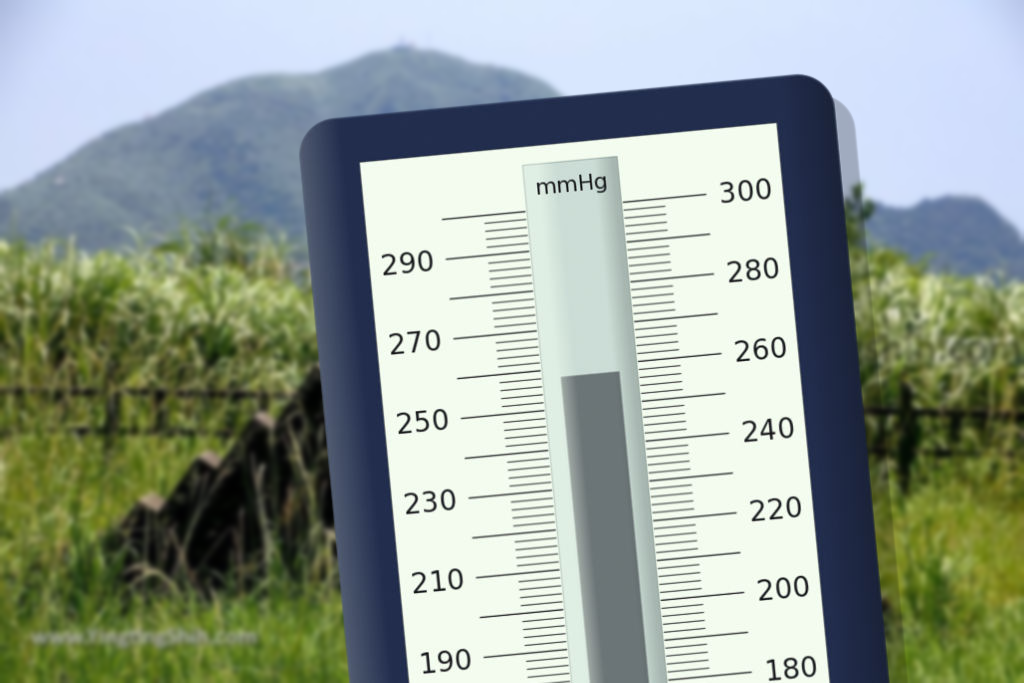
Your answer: 258 mmHg
